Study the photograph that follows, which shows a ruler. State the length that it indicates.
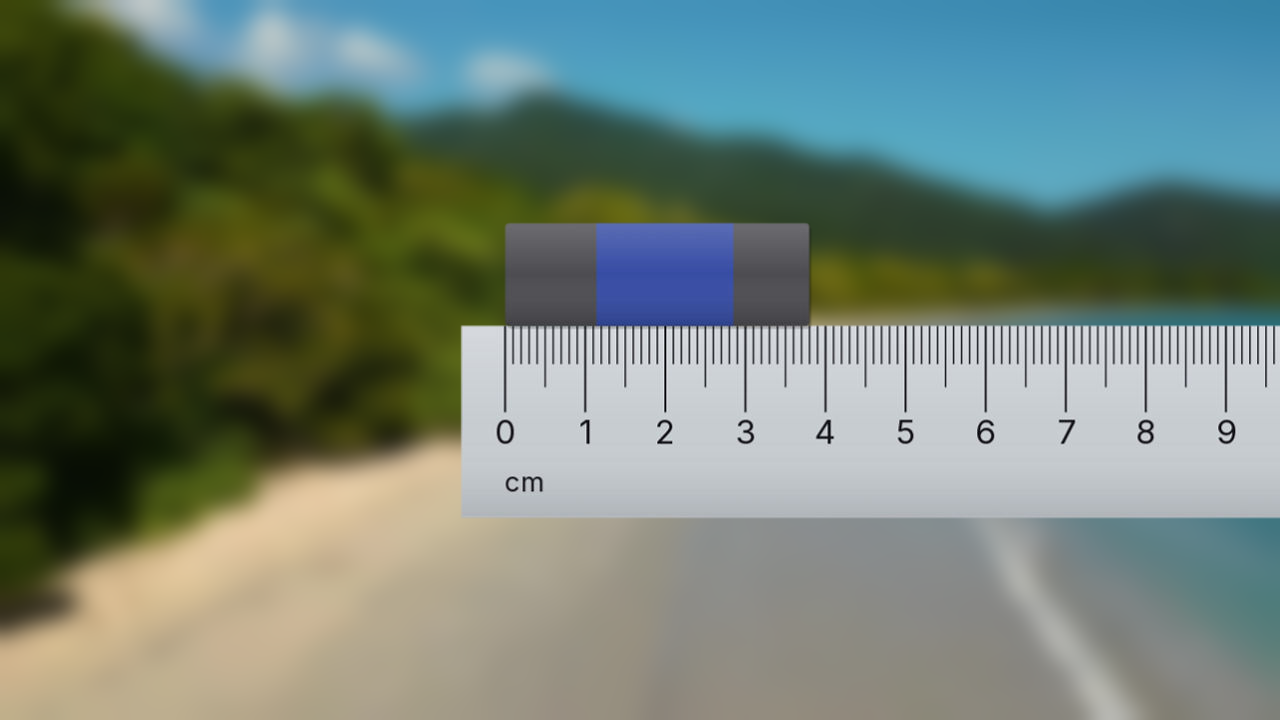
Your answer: 3.8 cm
